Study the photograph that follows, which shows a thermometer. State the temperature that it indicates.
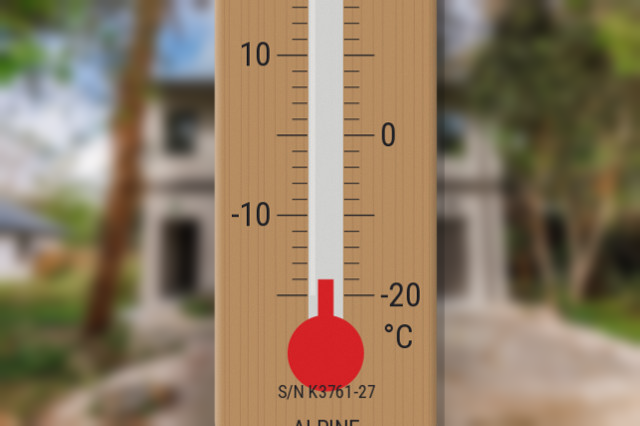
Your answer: -18 °C
